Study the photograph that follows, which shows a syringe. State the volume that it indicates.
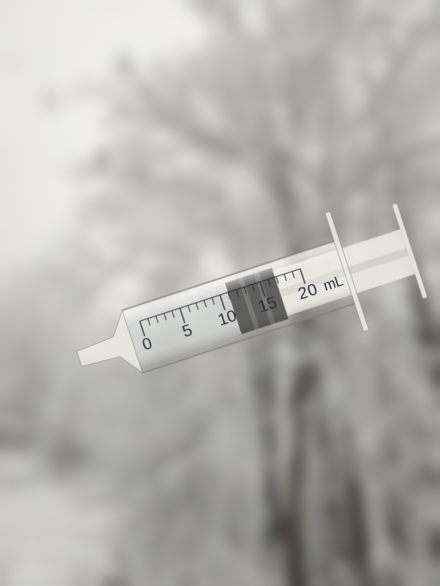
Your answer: 11 mL
